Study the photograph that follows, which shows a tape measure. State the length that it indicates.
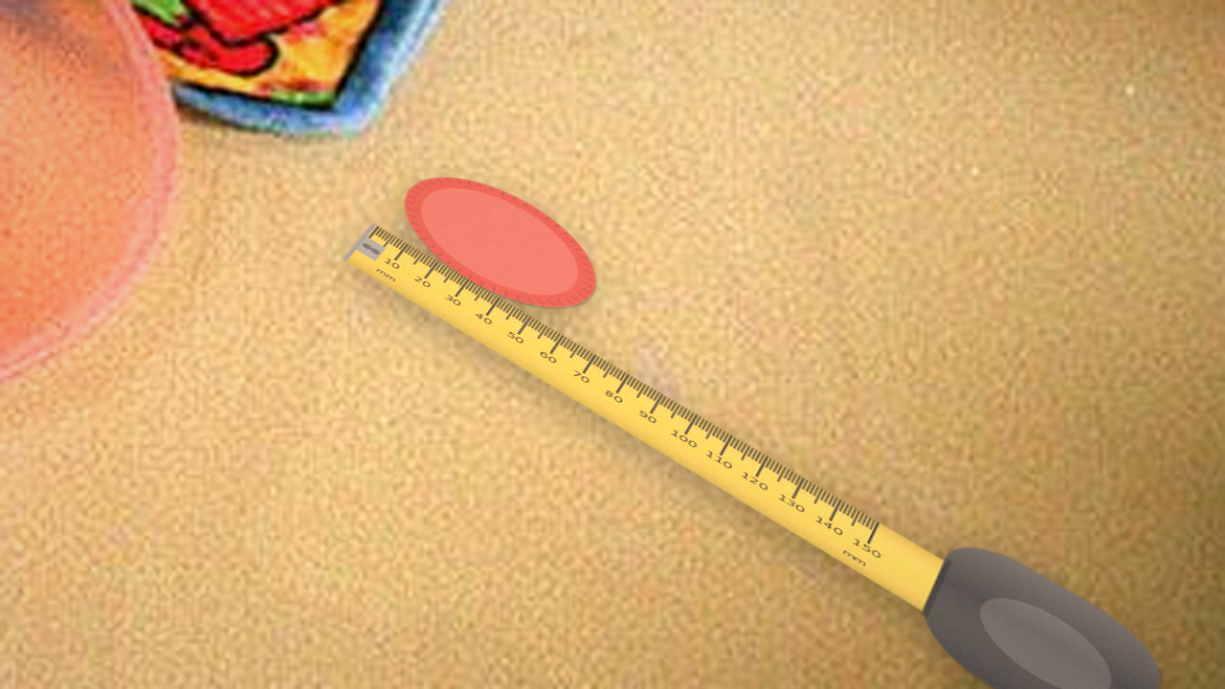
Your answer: 60 mm
